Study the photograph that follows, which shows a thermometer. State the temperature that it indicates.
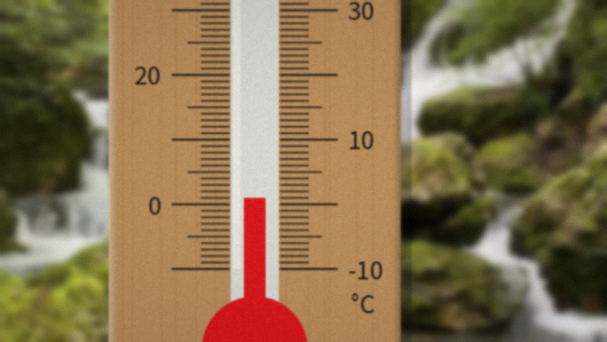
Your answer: 1 °C
